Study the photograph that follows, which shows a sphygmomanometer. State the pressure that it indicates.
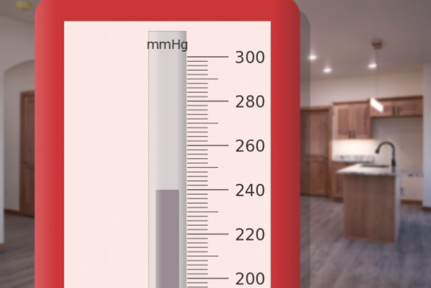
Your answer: 240 mmHg
